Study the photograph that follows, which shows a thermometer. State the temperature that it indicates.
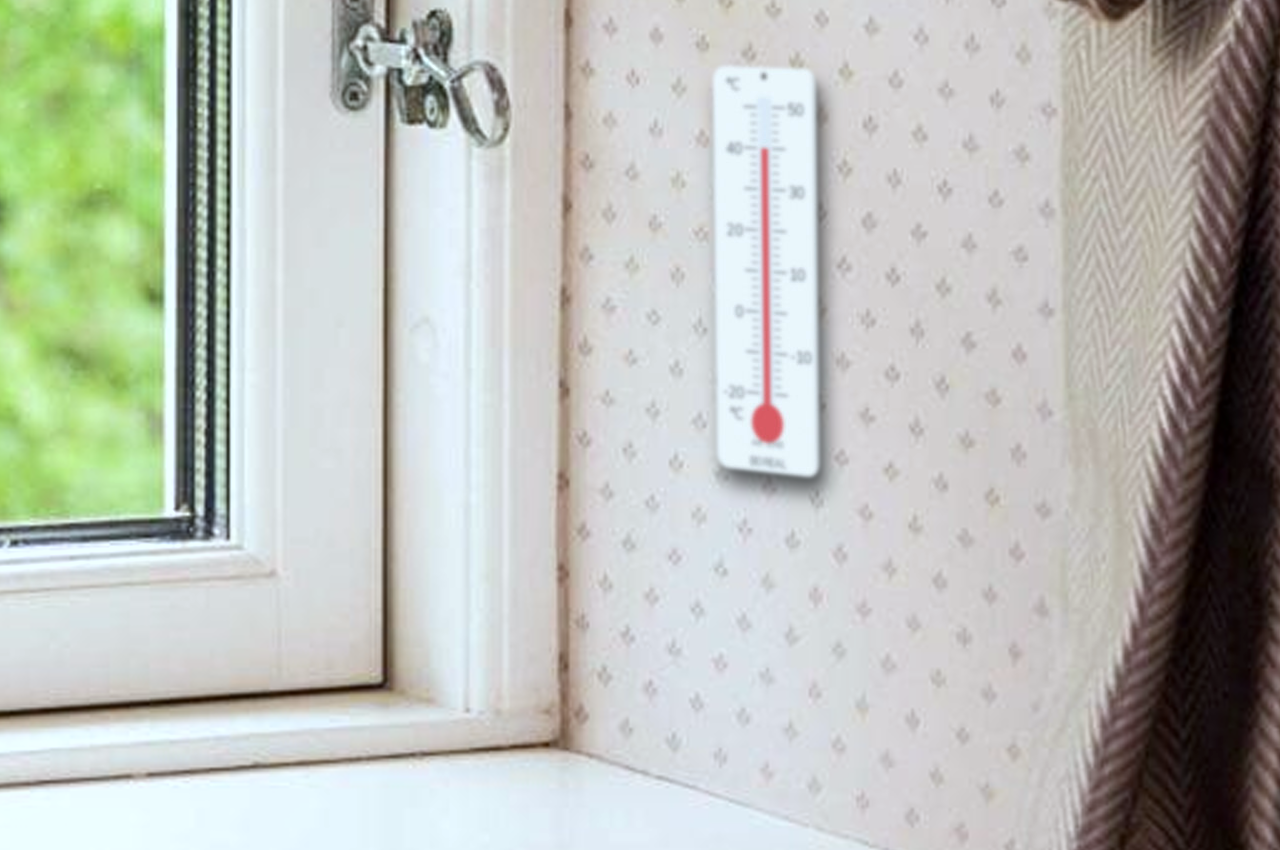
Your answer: 40 °C
